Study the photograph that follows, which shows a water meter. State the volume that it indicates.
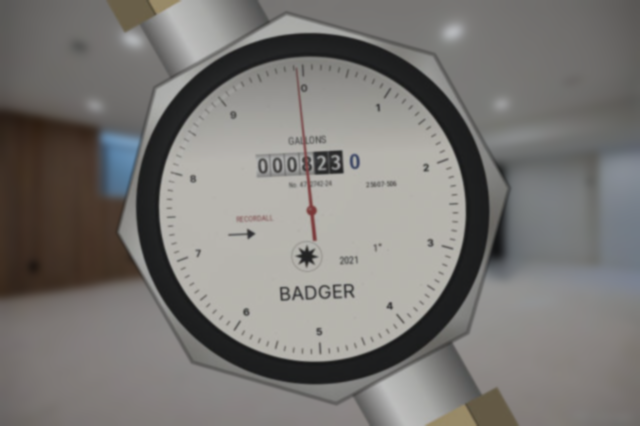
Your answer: 8229.9 gal
